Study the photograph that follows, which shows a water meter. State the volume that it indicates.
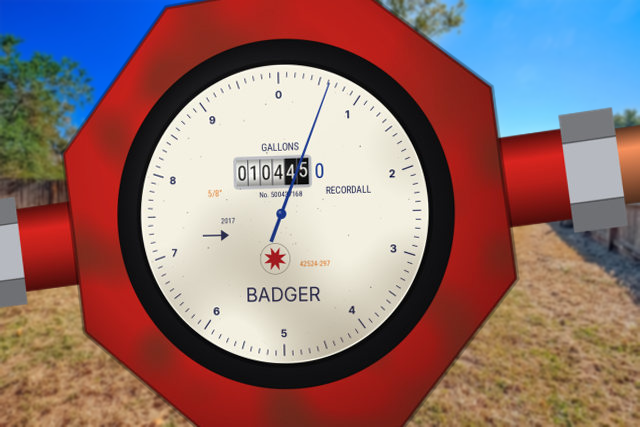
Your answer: 104450.6 gal
